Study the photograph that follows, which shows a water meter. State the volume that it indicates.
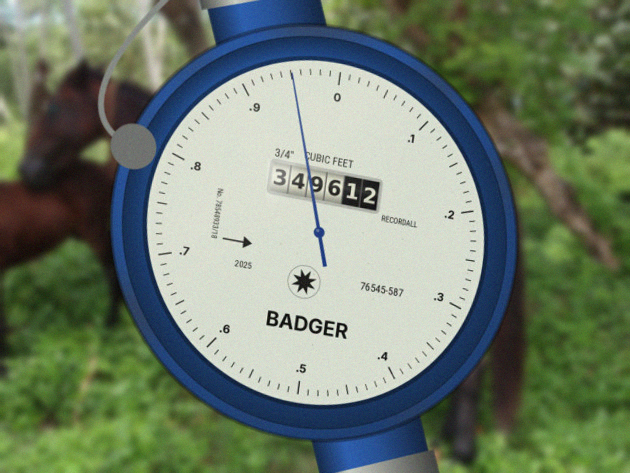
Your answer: 349611.95 ft³
